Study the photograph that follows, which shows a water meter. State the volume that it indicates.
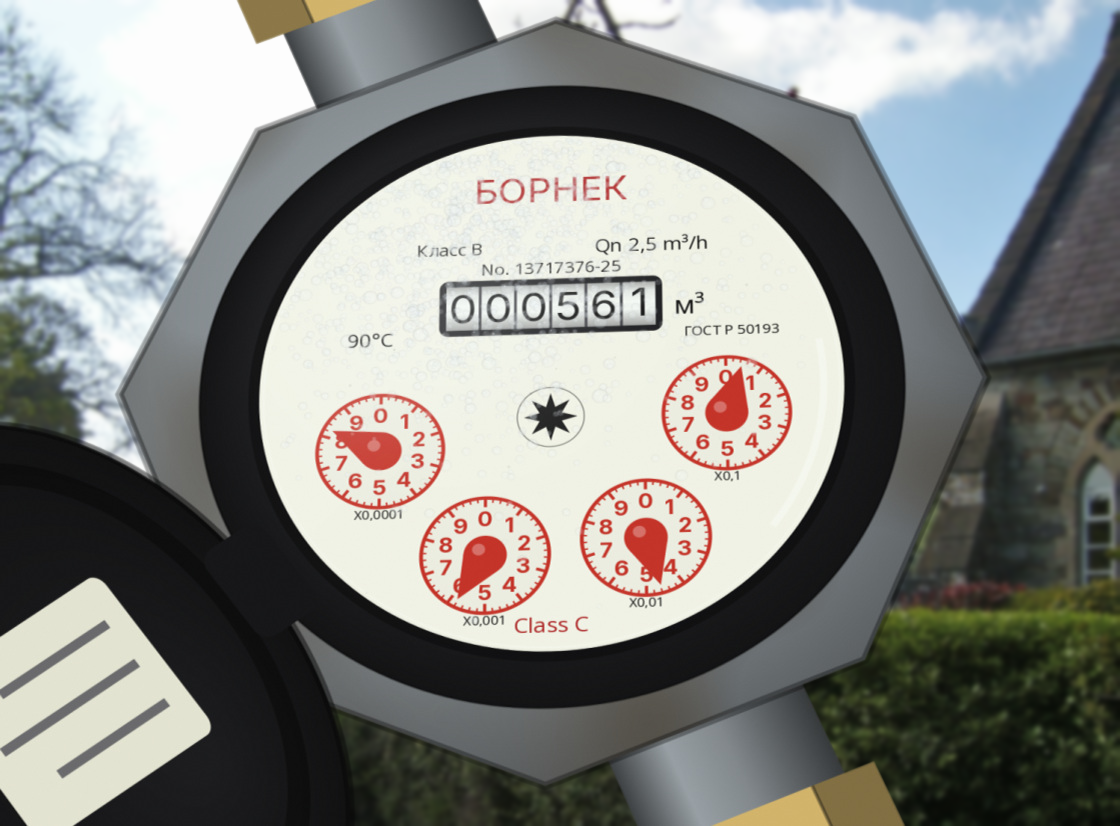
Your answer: 561.0458 m³
